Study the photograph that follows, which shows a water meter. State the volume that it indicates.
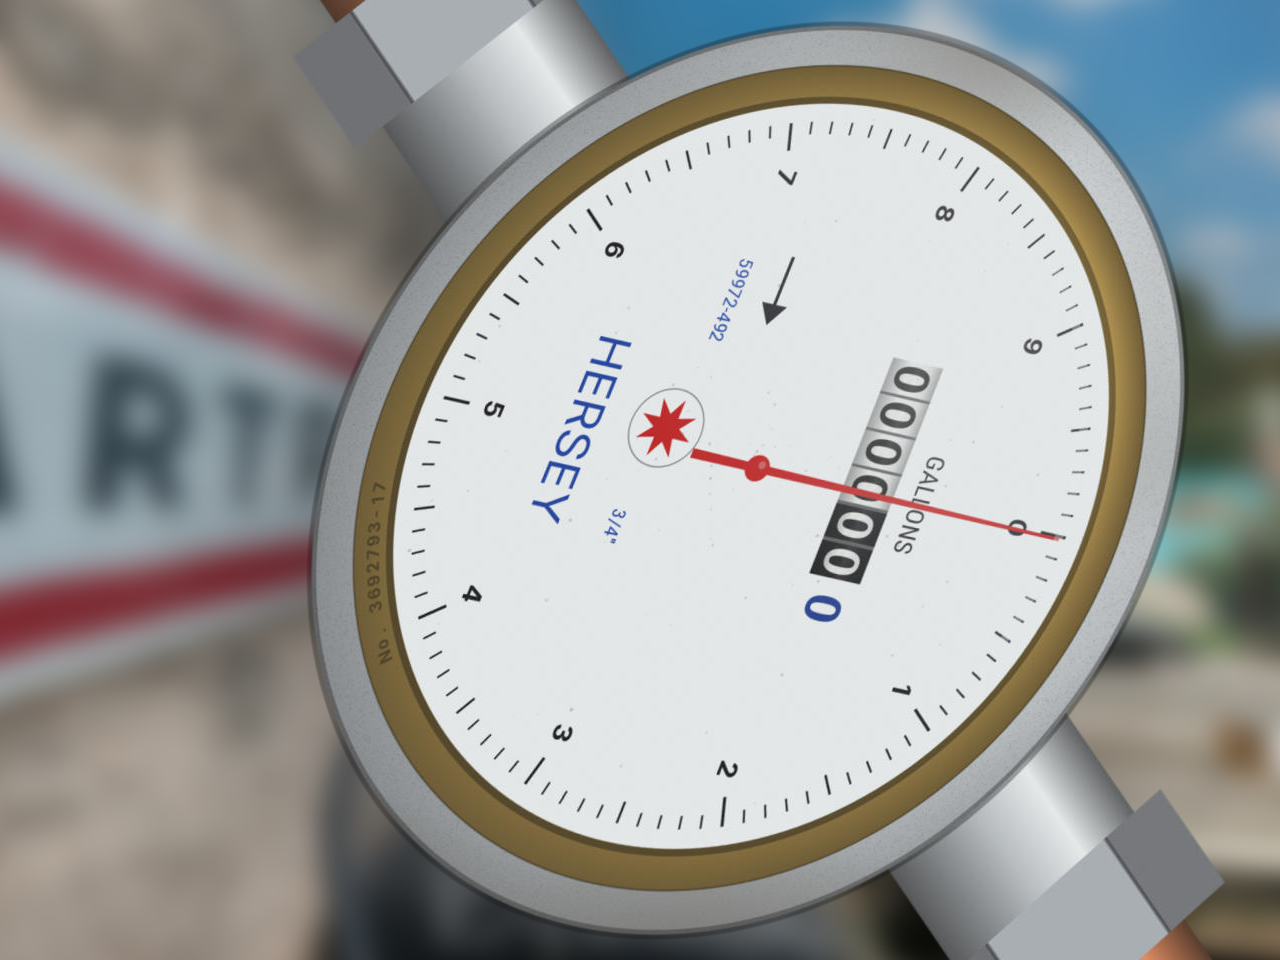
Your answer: 0.0 gal
